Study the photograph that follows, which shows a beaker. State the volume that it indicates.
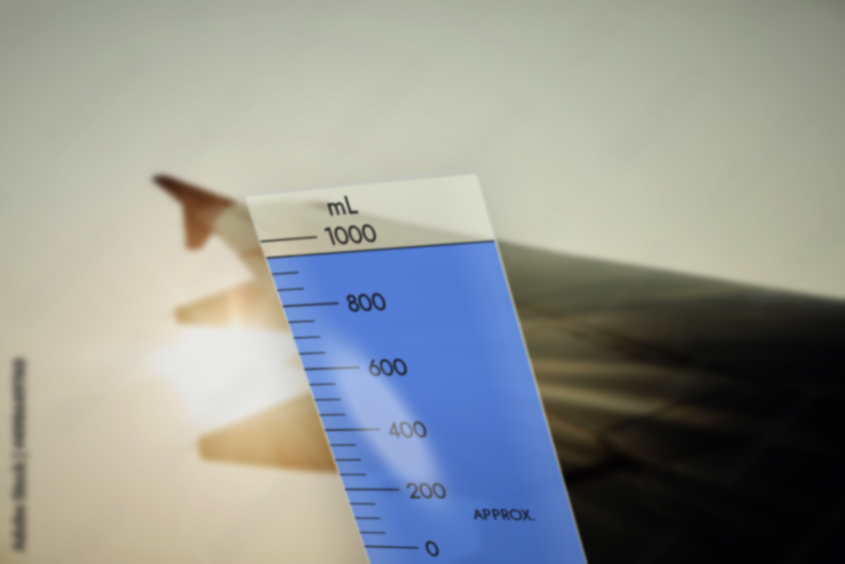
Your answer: 950 mL
